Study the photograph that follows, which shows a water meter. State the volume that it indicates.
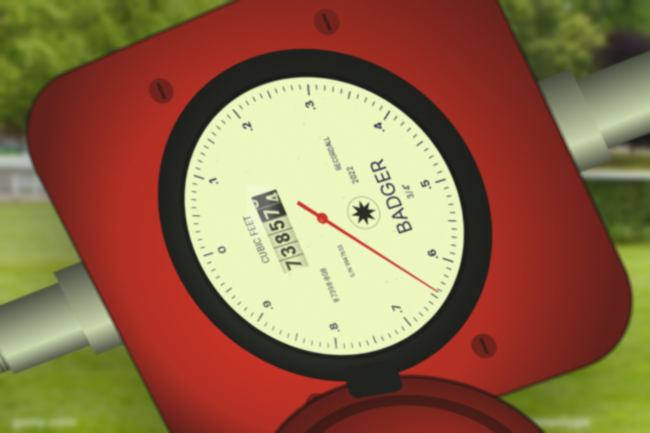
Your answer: 738573.64 ft³
